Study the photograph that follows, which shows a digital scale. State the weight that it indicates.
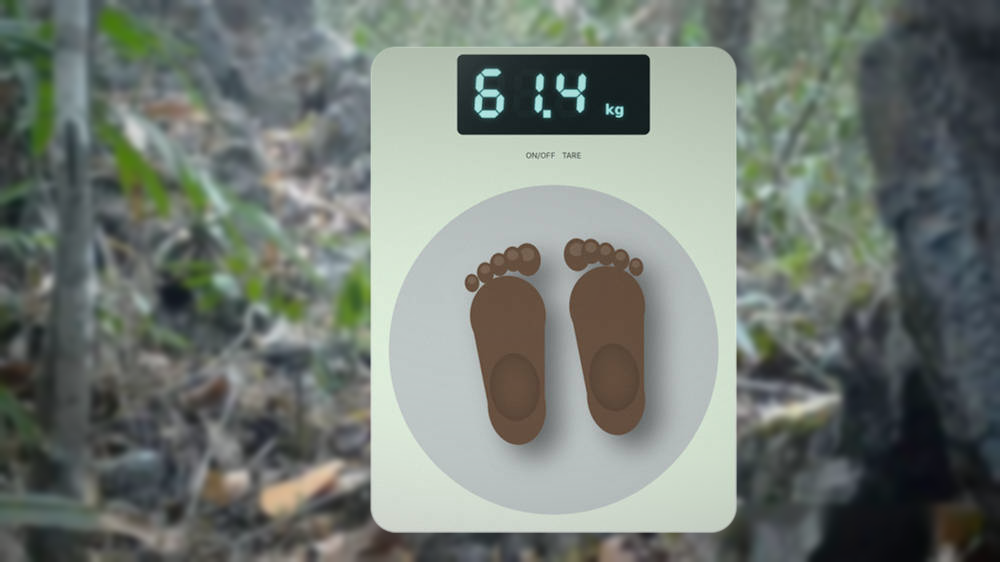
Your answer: 61.4 kg
